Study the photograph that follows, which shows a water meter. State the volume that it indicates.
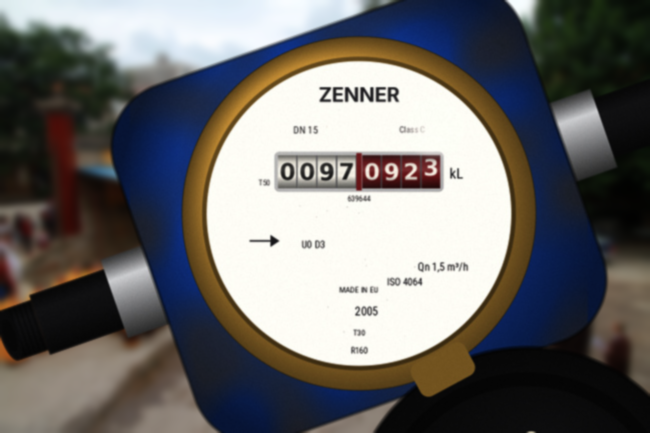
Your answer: 97.0923 kL
